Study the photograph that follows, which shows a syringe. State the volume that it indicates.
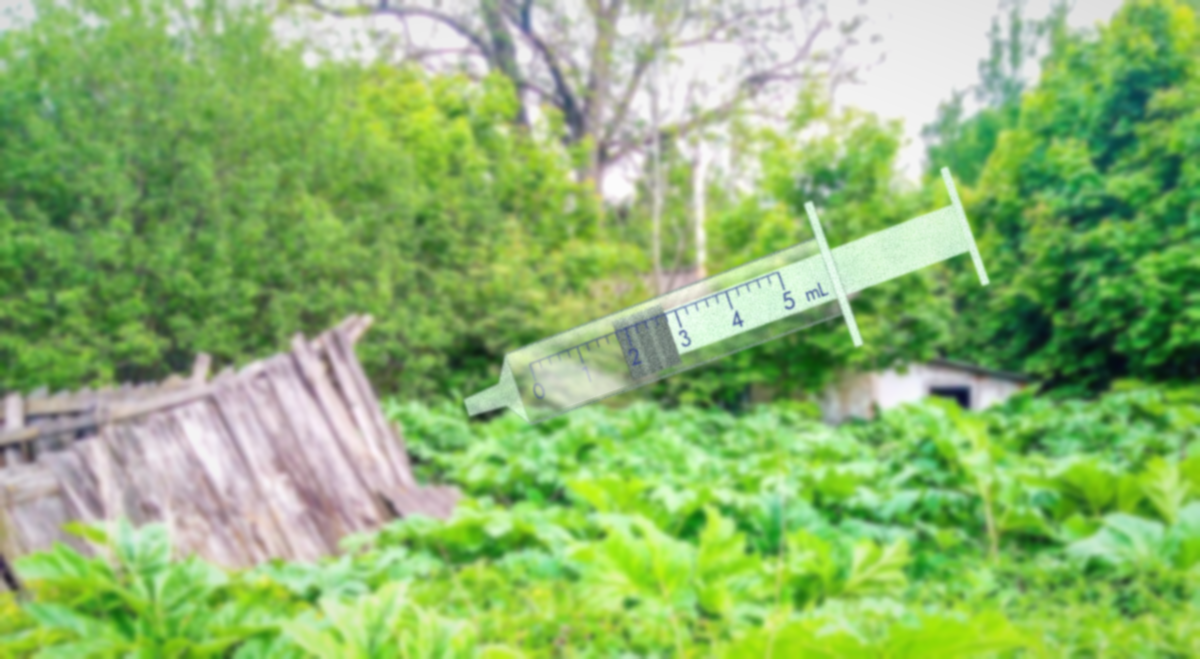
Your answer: 1.8 mL
